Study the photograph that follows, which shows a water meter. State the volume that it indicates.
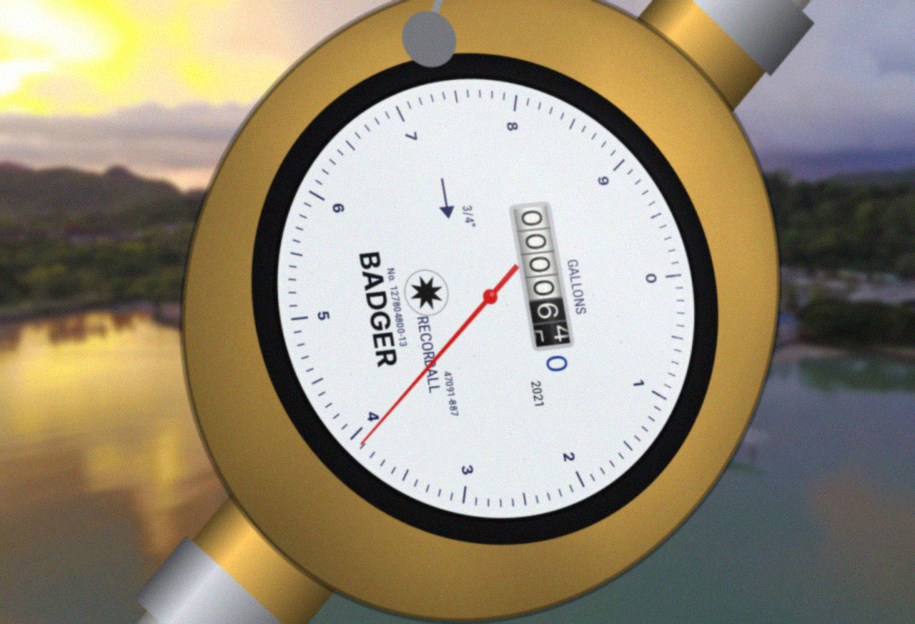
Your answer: 643.9 gal
